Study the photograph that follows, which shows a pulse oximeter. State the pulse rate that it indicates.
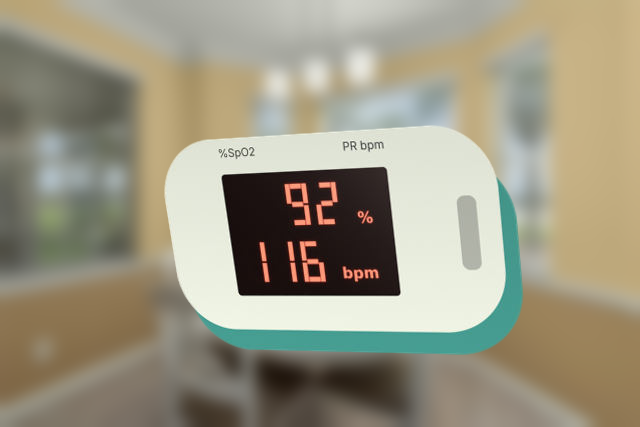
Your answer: 116 bpm
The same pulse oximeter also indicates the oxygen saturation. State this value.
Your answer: 92 %
